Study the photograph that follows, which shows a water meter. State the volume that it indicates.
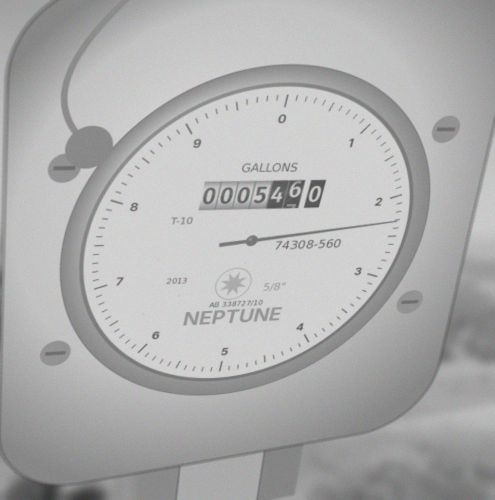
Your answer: 5462.3 gal
